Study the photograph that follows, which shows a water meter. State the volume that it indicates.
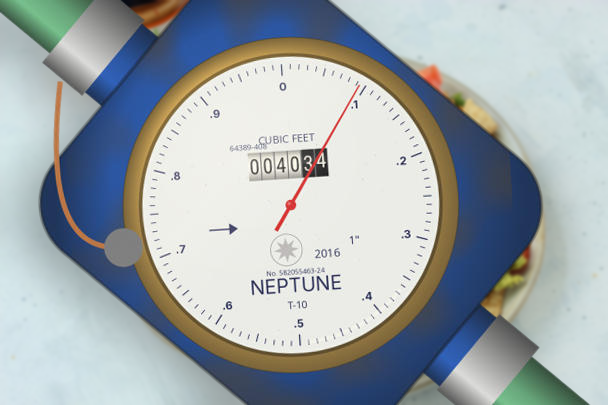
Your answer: 4034.09 ft³
